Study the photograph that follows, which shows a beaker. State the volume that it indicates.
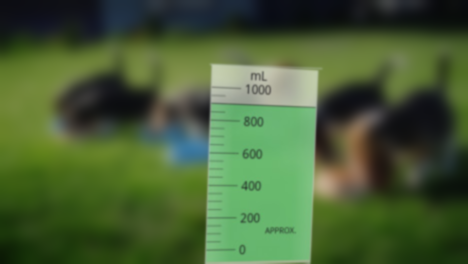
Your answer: 900 mL
